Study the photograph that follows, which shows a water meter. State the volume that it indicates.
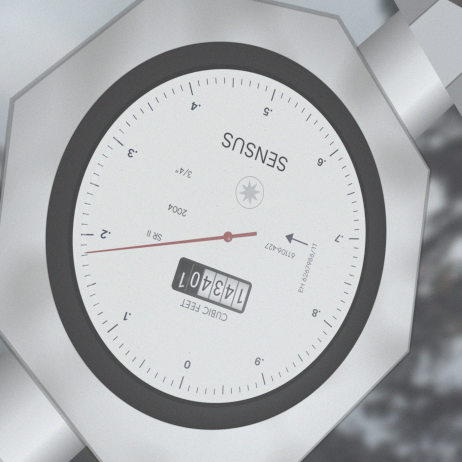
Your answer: 143401.18 ft³
